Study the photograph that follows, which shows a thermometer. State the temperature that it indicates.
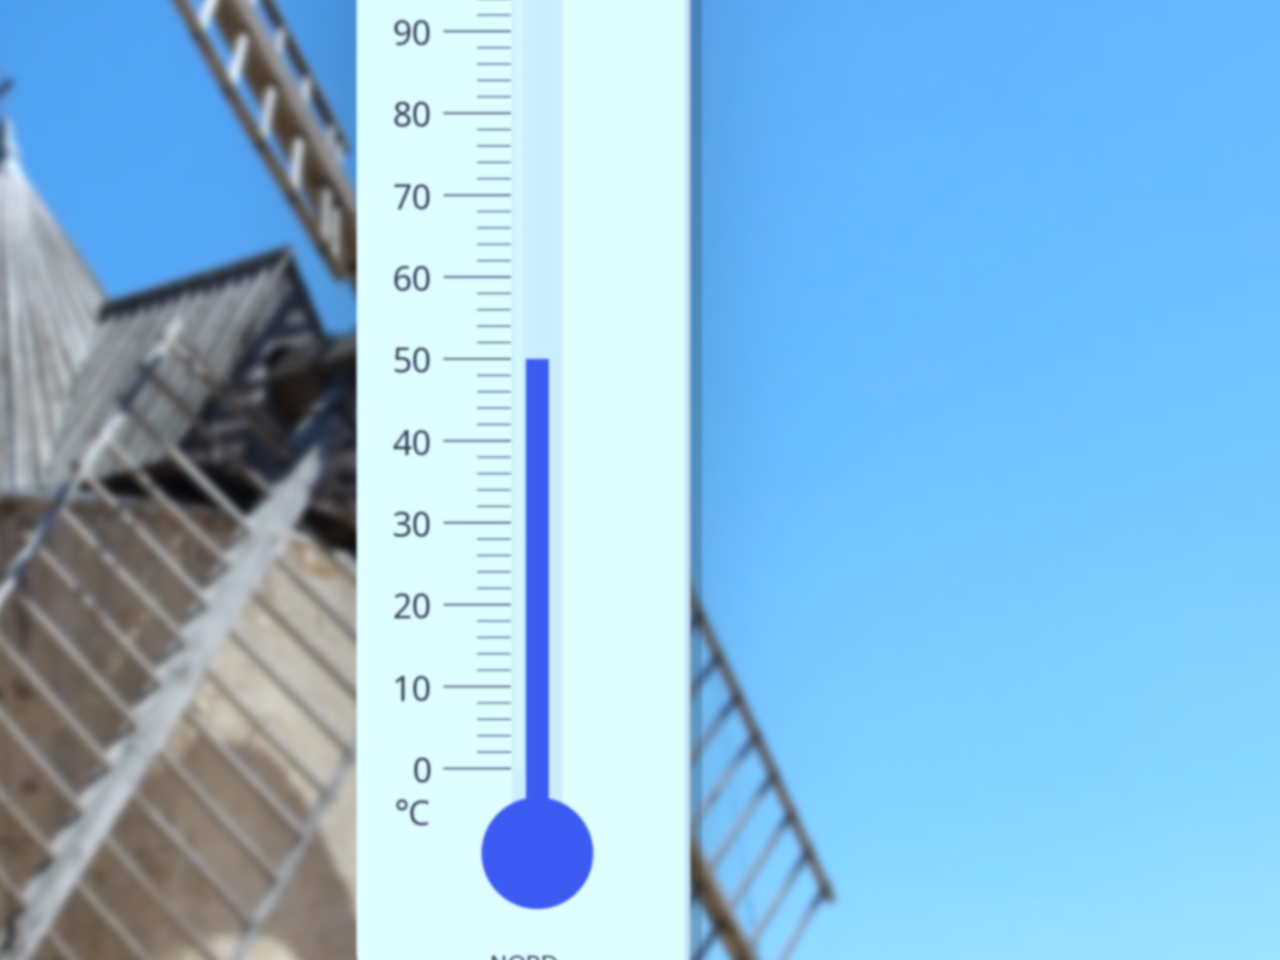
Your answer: 50 °C
